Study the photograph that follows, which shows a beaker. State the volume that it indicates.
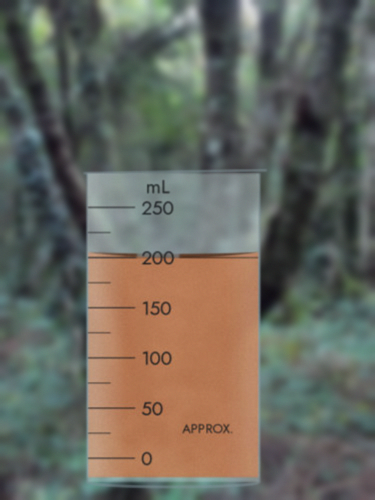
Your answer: 200 mL
